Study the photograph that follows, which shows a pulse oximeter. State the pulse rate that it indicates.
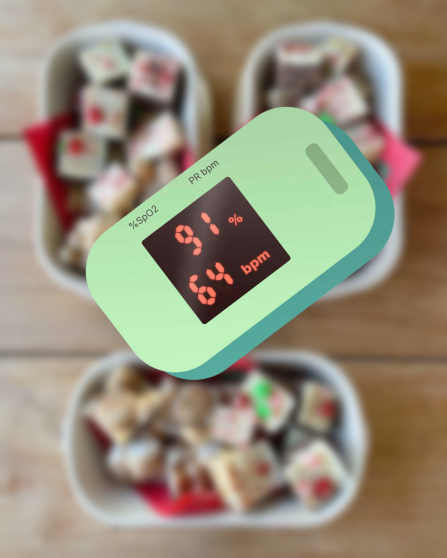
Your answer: 64 bpm
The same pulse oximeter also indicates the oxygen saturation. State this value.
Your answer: 91 %
